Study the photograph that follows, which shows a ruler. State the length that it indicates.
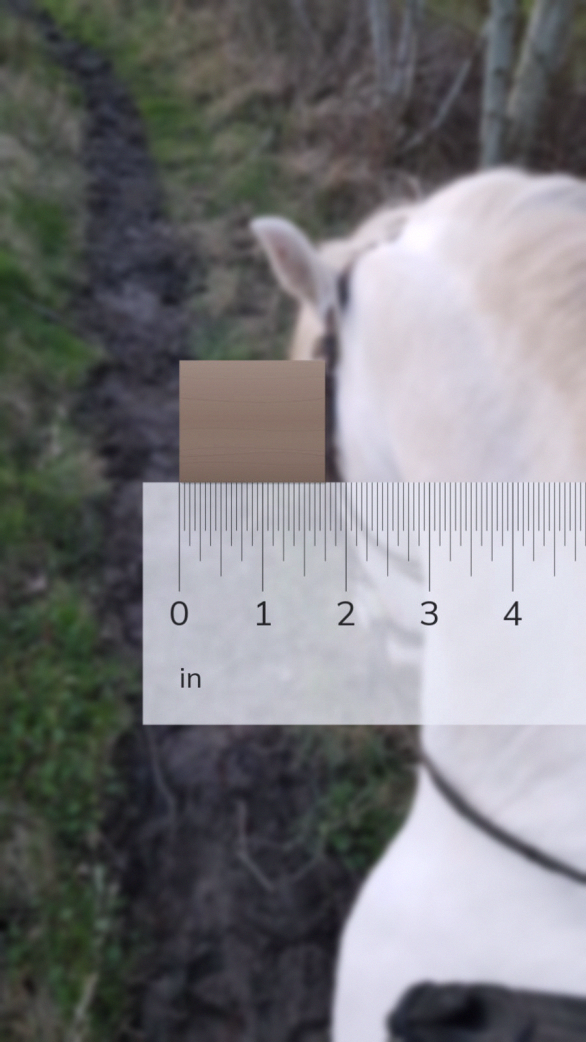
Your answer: 1.75 in
